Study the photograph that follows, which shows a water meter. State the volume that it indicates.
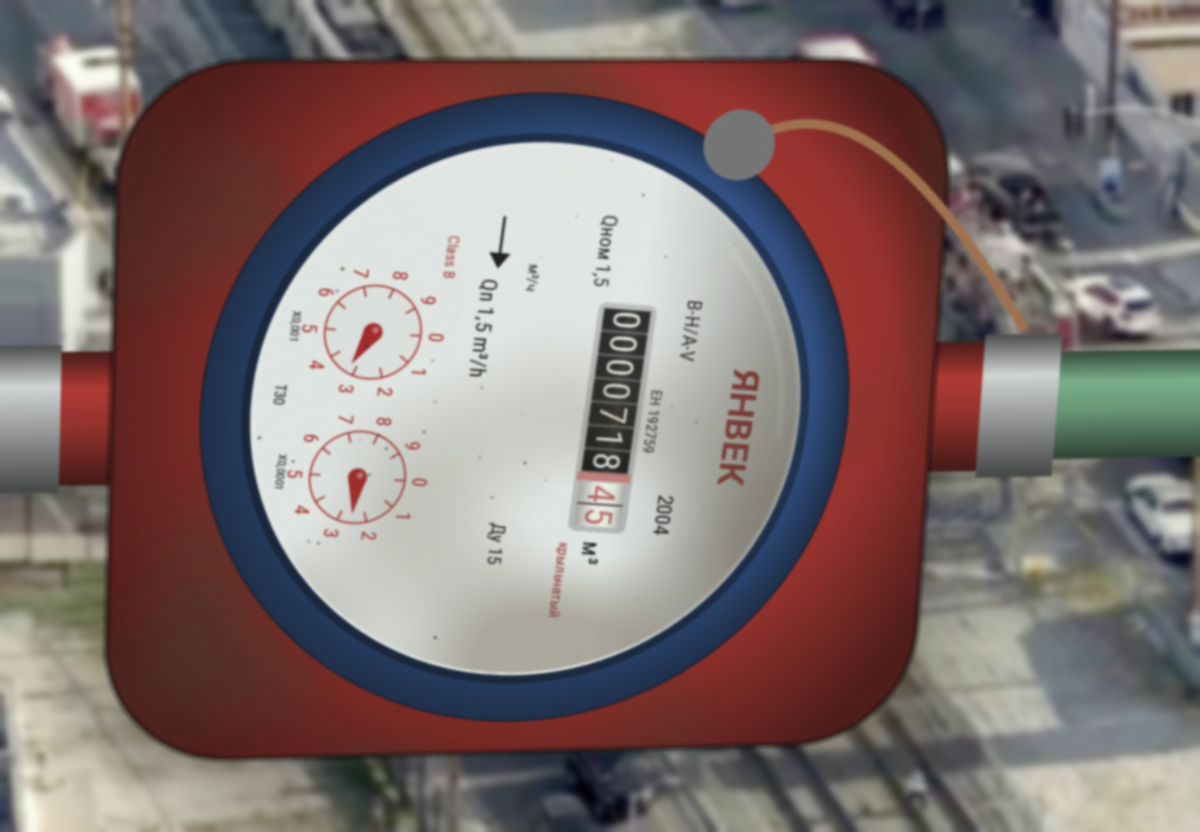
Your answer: 718.4532 m³
